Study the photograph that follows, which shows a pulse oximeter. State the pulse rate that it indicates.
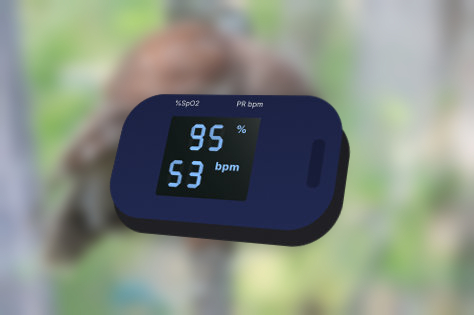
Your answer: 53 bpm
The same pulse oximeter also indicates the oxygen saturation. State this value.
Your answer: 95 %
